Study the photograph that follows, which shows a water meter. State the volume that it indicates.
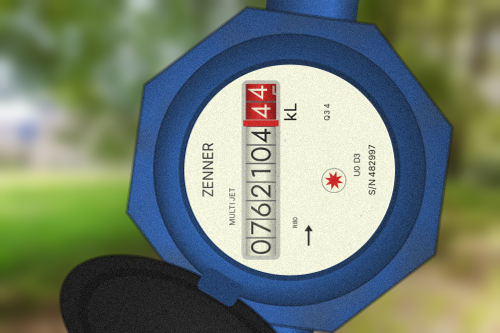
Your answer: 762104.44 kL
